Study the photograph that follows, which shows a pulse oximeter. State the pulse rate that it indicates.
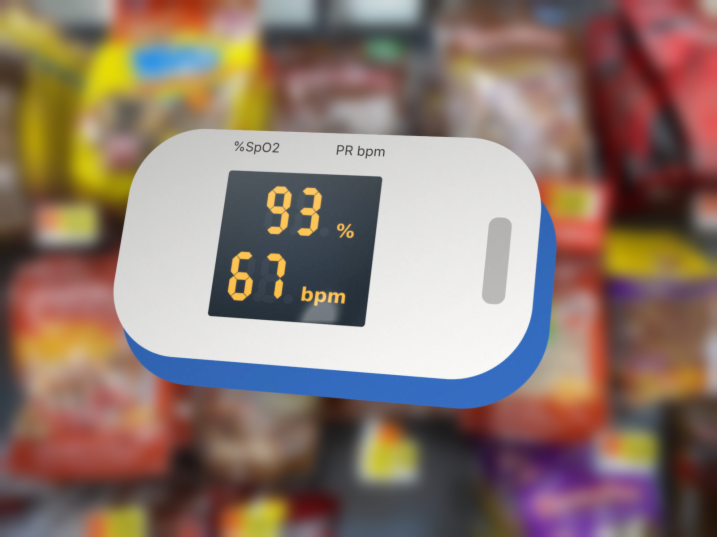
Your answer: 67 bpm
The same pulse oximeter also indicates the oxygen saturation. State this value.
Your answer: 93 %
